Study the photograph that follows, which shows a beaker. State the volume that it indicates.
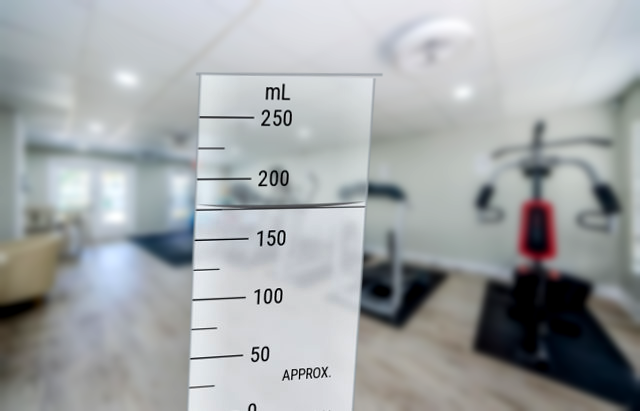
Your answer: 175 mL
